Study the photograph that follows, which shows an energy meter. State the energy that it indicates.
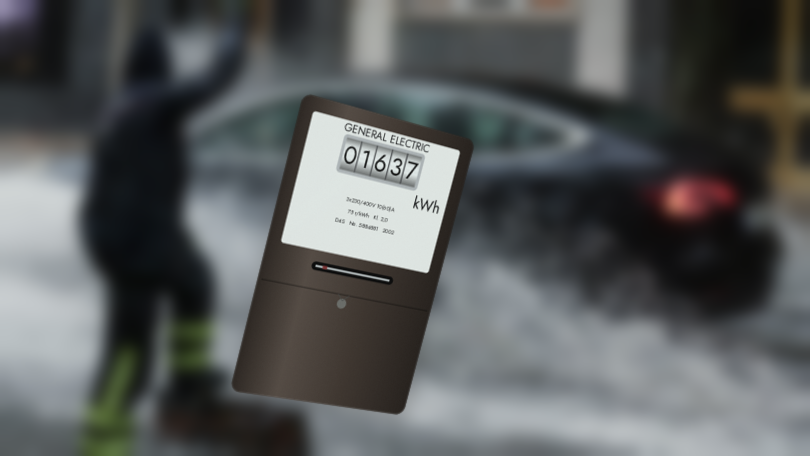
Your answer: 1637 kWh
